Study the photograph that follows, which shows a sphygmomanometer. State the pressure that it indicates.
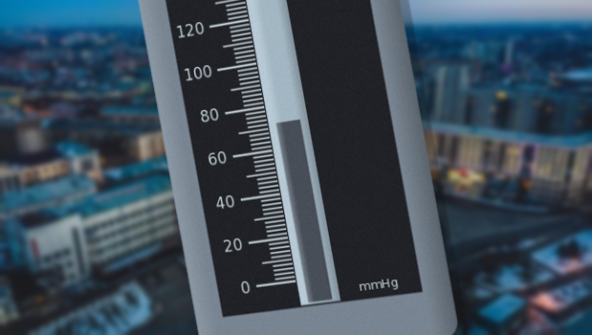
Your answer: 72 mmHg
